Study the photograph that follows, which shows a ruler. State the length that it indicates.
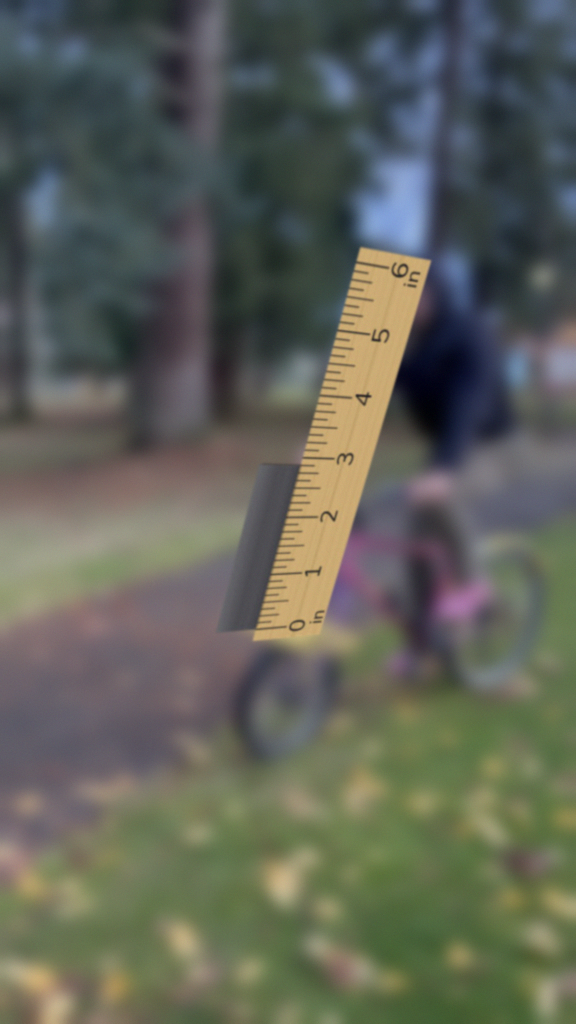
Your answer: 2.875 in
